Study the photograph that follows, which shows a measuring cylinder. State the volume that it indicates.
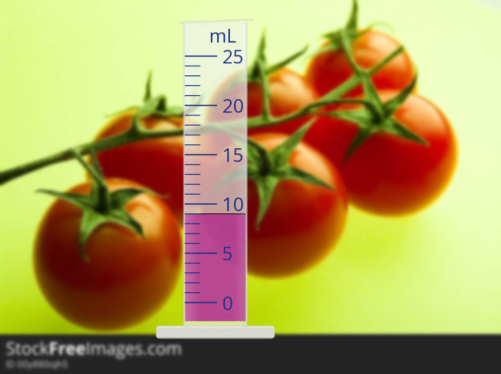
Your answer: 9 mL
